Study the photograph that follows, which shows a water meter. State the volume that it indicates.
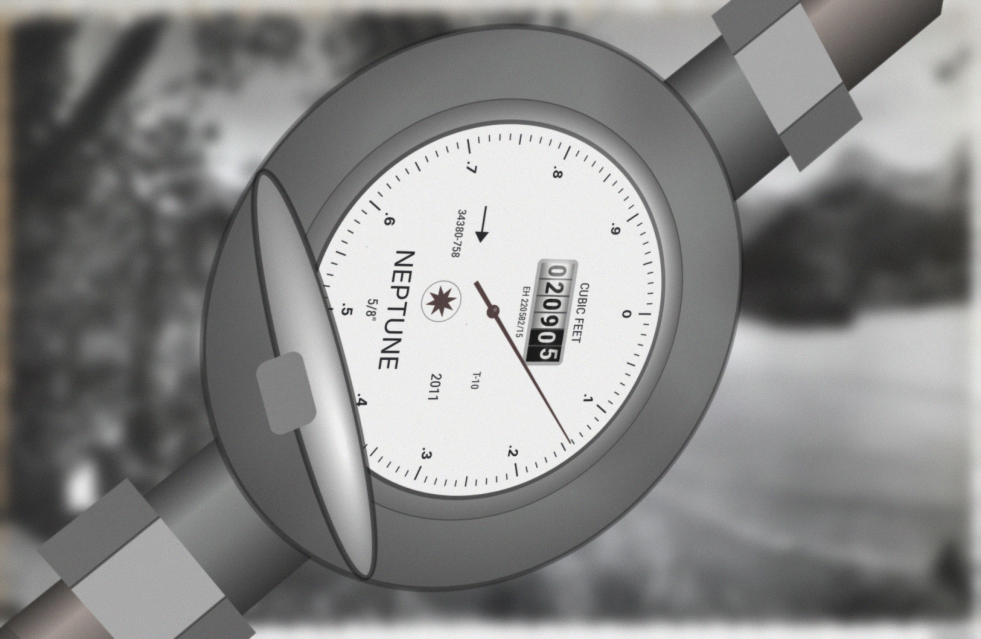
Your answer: 20905.14 ft³
